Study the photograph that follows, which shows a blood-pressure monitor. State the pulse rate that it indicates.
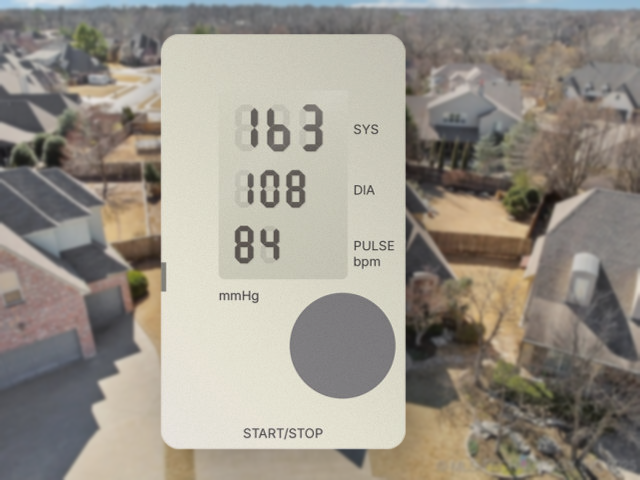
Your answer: 84 bpm
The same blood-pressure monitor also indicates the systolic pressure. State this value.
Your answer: 163 mmHg
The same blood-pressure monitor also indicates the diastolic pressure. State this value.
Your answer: 108 mmHg
